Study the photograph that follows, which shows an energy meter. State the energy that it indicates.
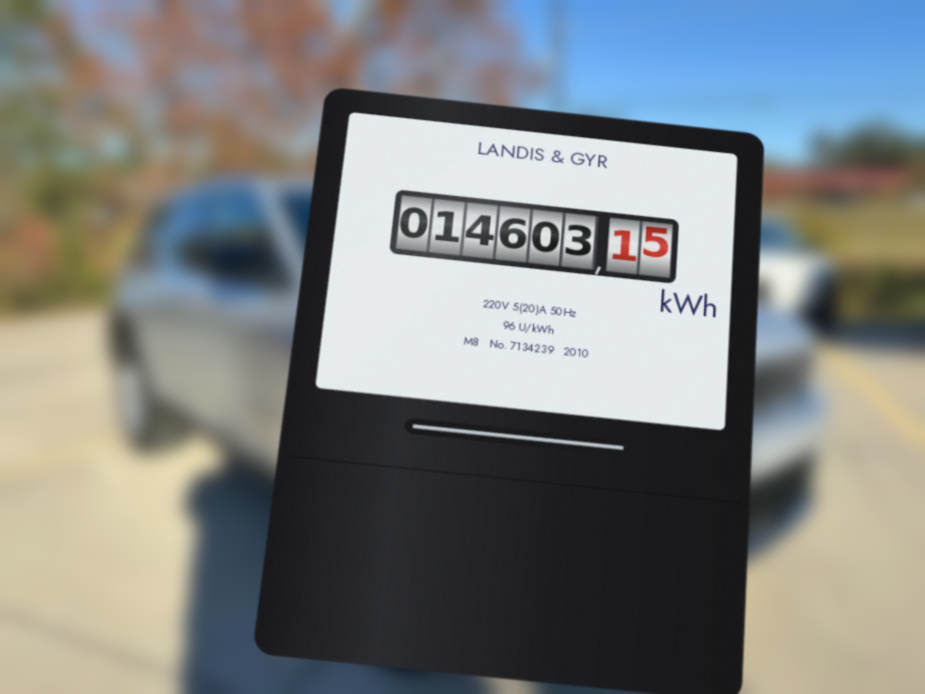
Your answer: 14603.15 kWh
